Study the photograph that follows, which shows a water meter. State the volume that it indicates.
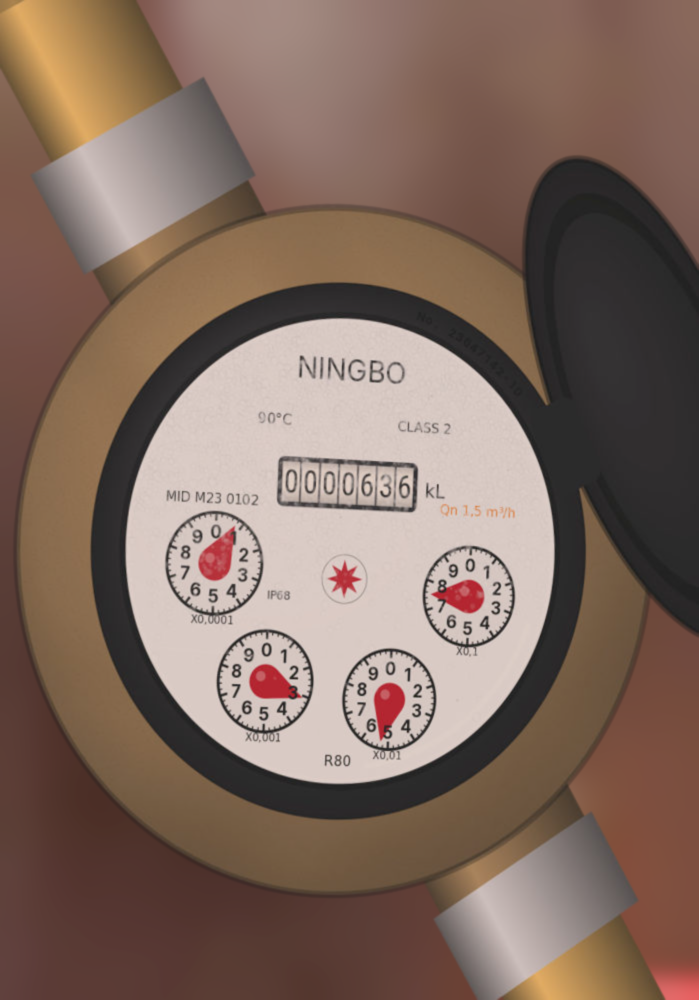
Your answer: 636.7530 kL
